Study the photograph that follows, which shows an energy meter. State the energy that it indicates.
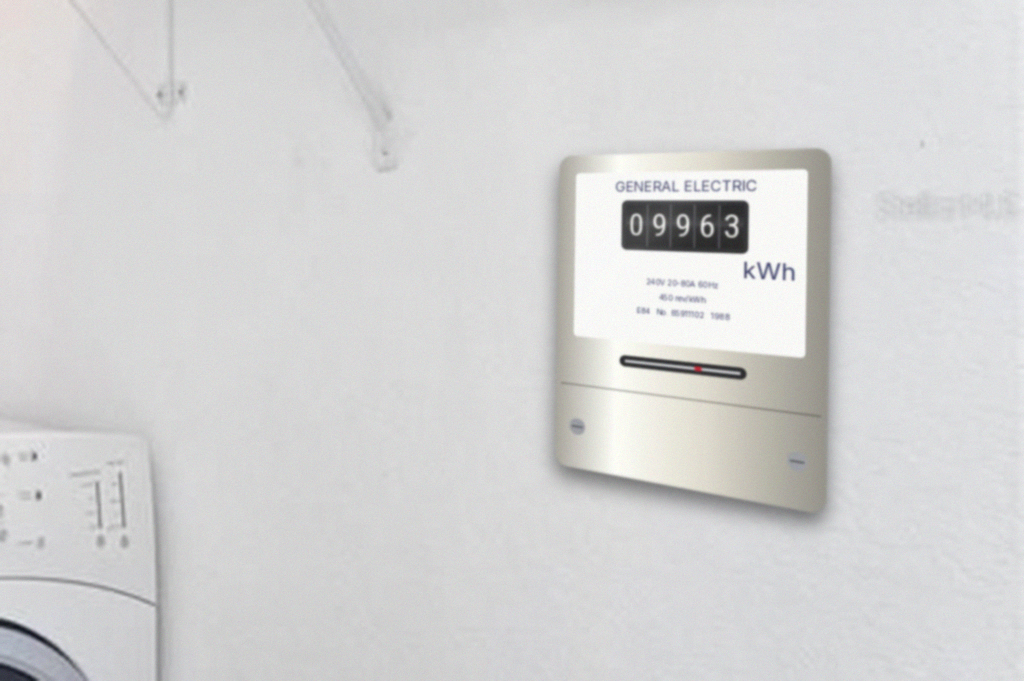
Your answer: 9963 kWh
